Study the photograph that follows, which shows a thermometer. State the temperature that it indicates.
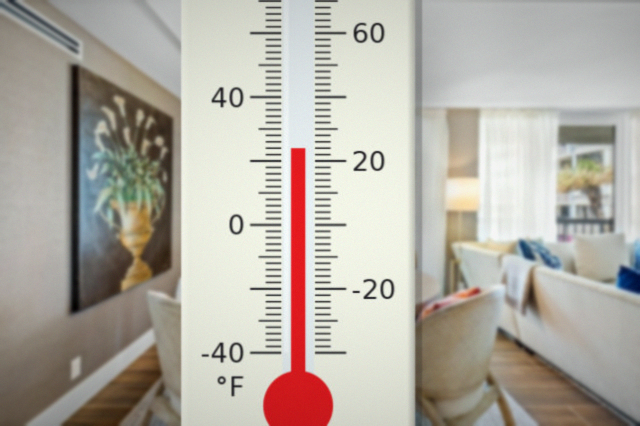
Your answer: 24 °F
